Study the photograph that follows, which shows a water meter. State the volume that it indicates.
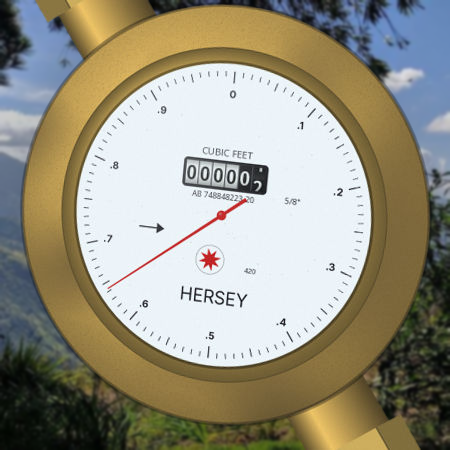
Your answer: 1.64 ft³
